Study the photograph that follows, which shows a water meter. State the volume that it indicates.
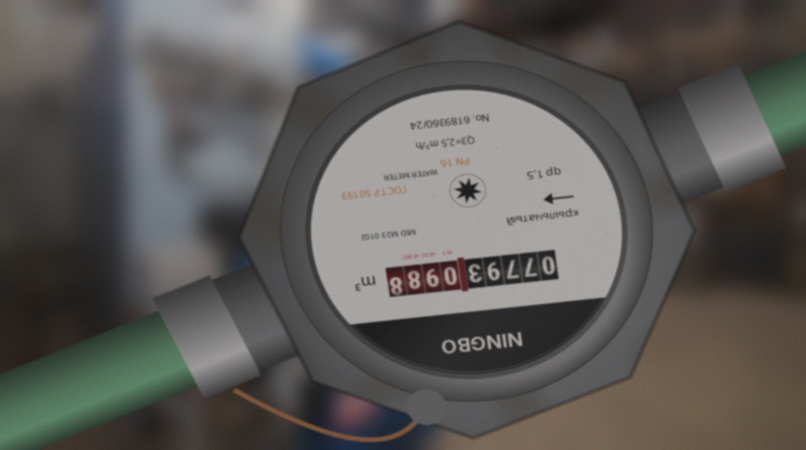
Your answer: 7793.0988 m³
